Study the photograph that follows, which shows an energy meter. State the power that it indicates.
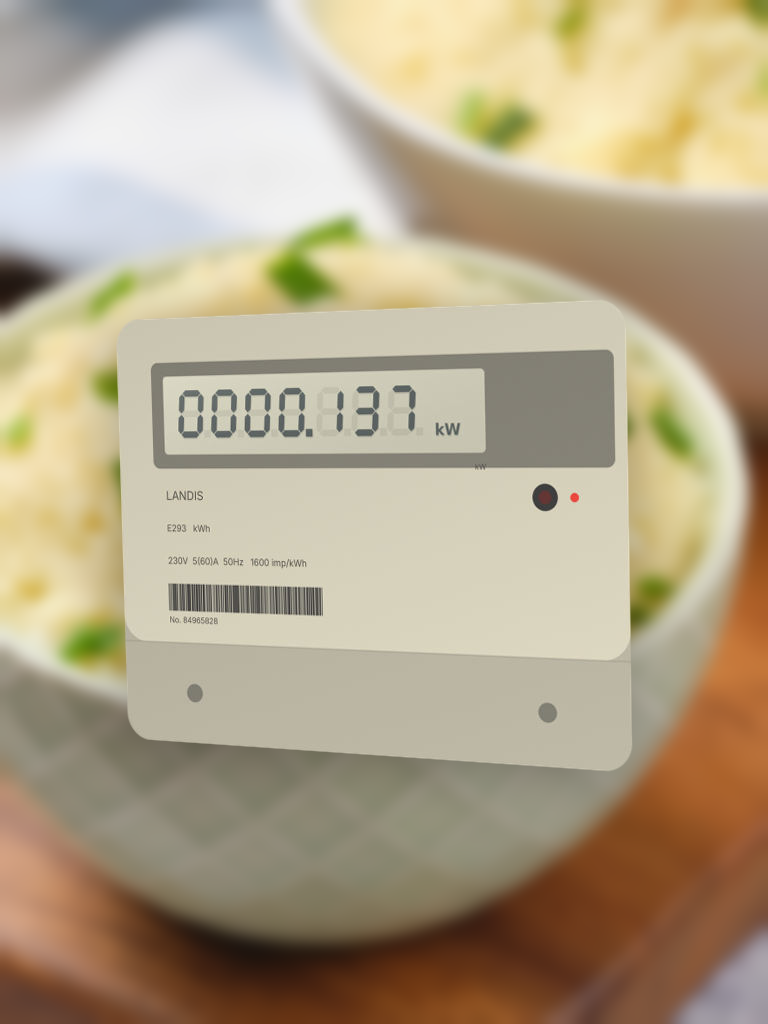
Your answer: 0.137 kW
